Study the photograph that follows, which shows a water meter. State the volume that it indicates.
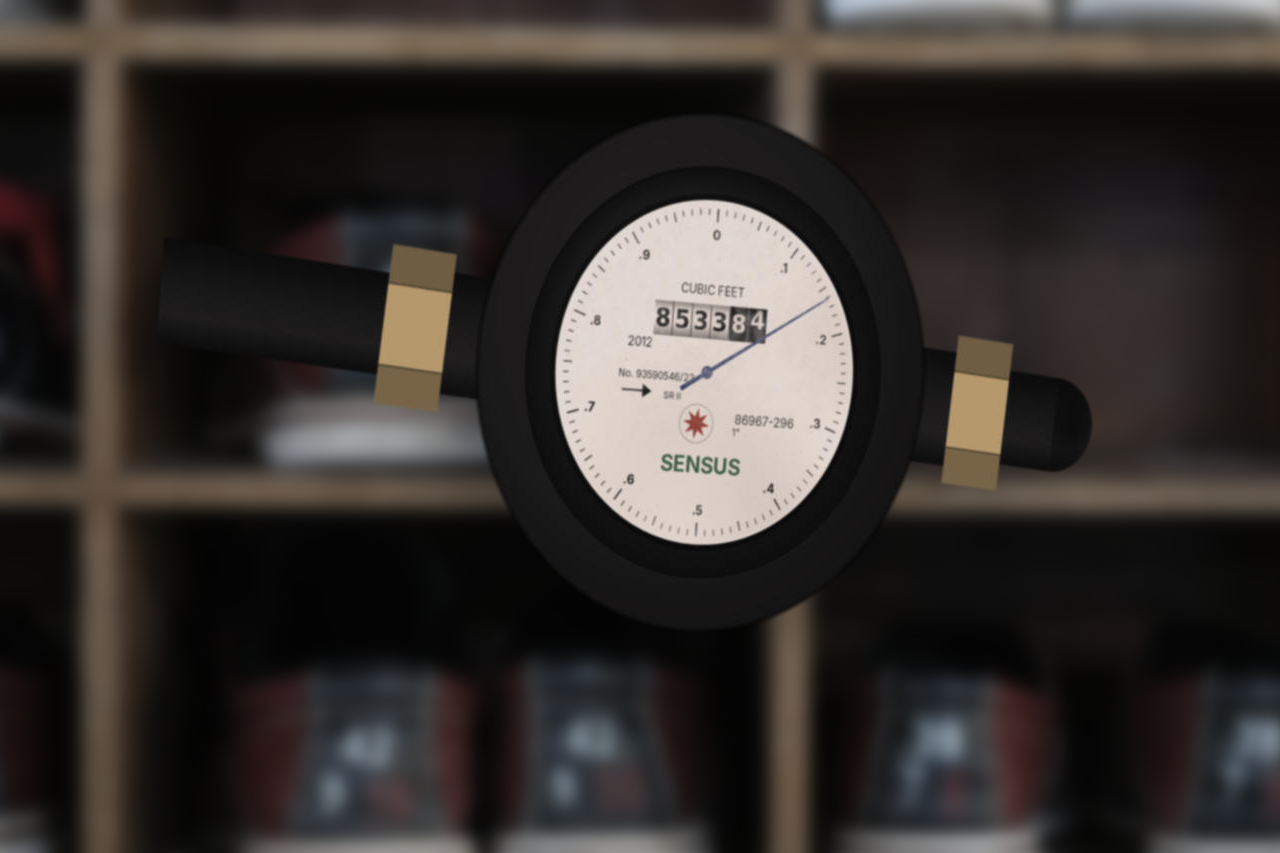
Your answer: 853384.16 ft³
